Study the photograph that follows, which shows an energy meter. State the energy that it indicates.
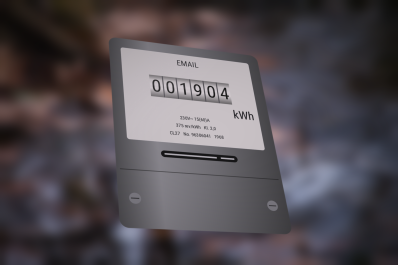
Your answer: 1904 kWh
